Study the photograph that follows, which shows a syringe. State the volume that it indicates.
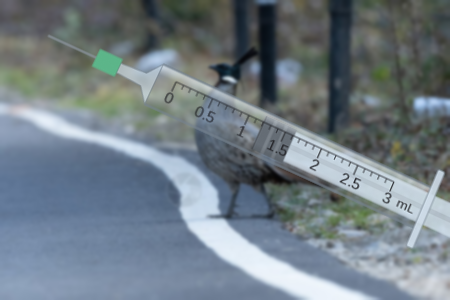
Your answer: 1.2 mL
